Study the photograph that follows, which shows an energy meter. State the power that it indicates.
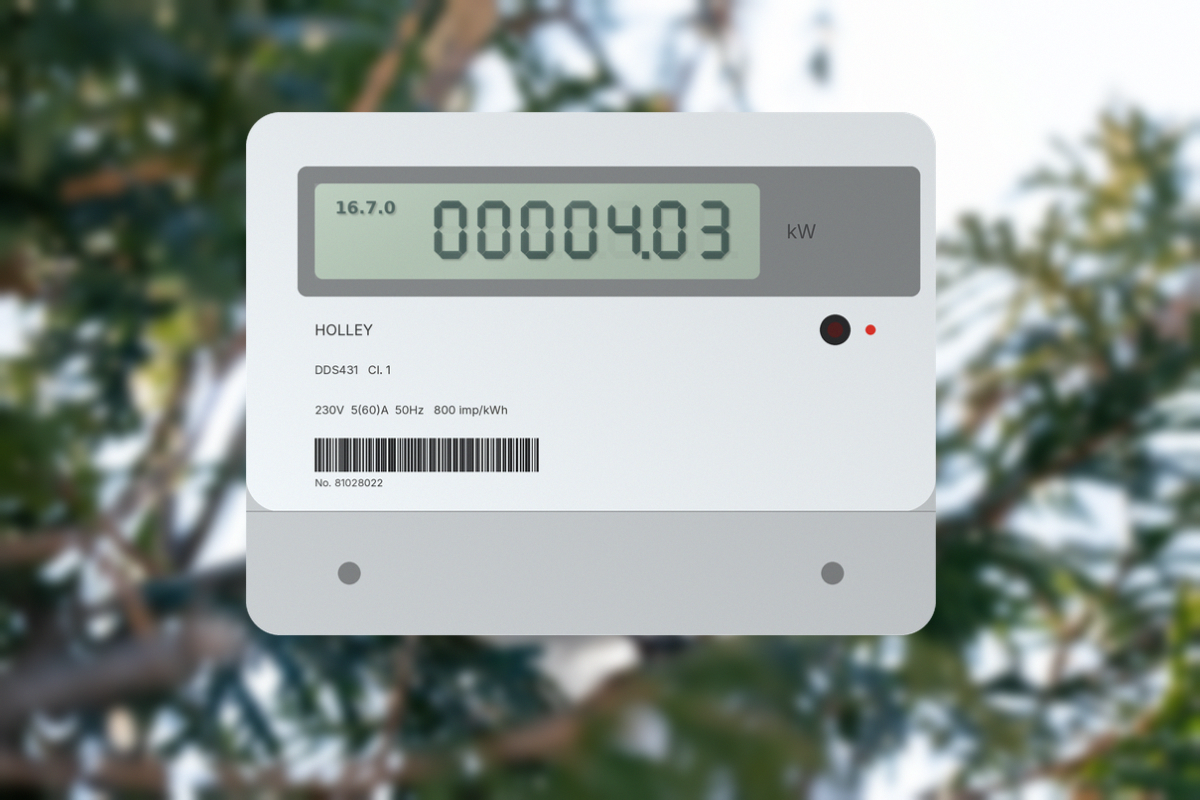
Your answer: 4.03 kW
